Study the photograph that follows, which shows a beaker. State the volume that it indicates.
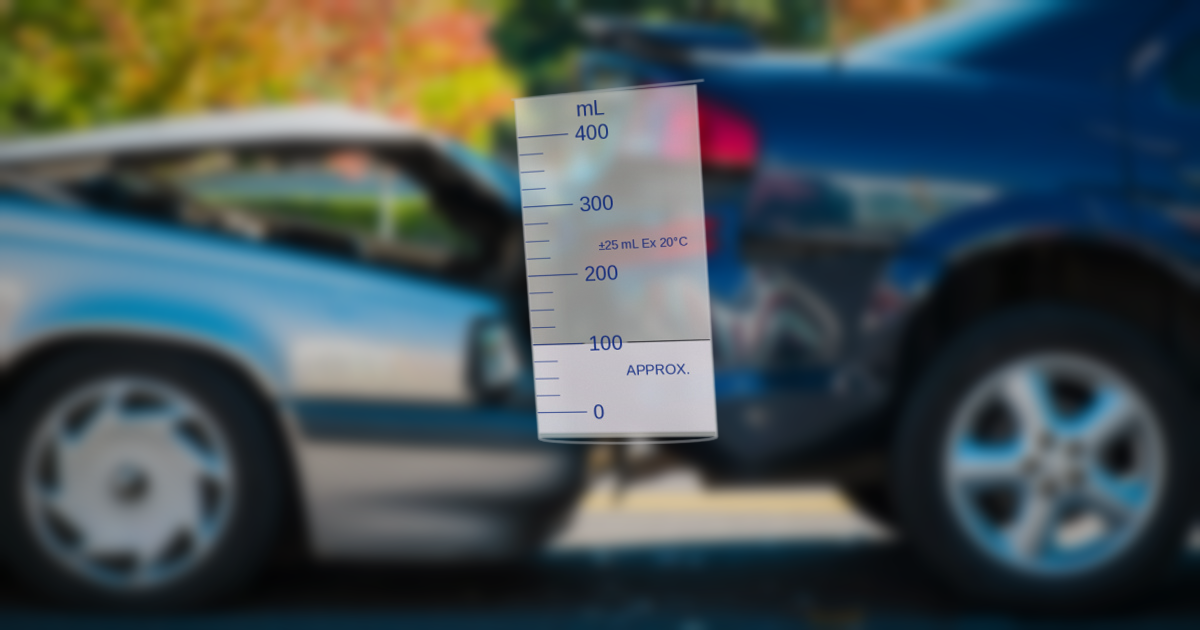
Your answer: 100 mL
